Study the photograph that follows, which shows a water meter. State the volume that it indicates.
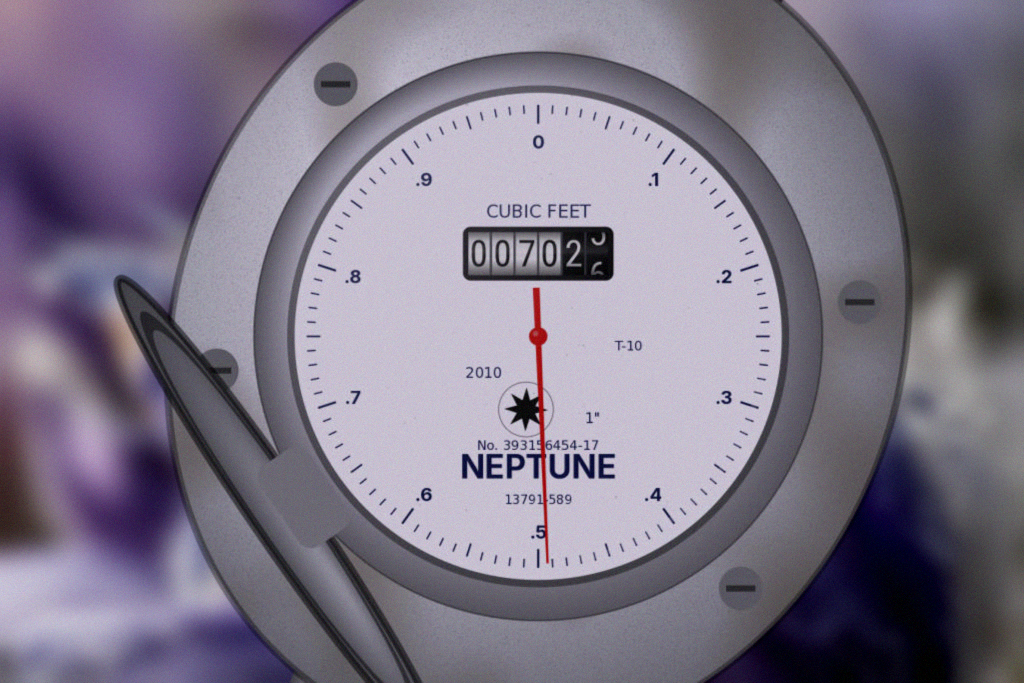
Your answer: 7025.49 ft³
